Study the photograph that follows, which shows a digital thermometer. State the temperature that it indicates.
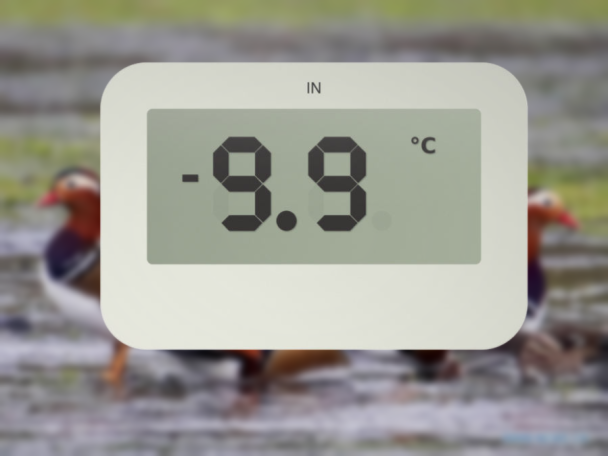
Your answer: -9.9 °C
